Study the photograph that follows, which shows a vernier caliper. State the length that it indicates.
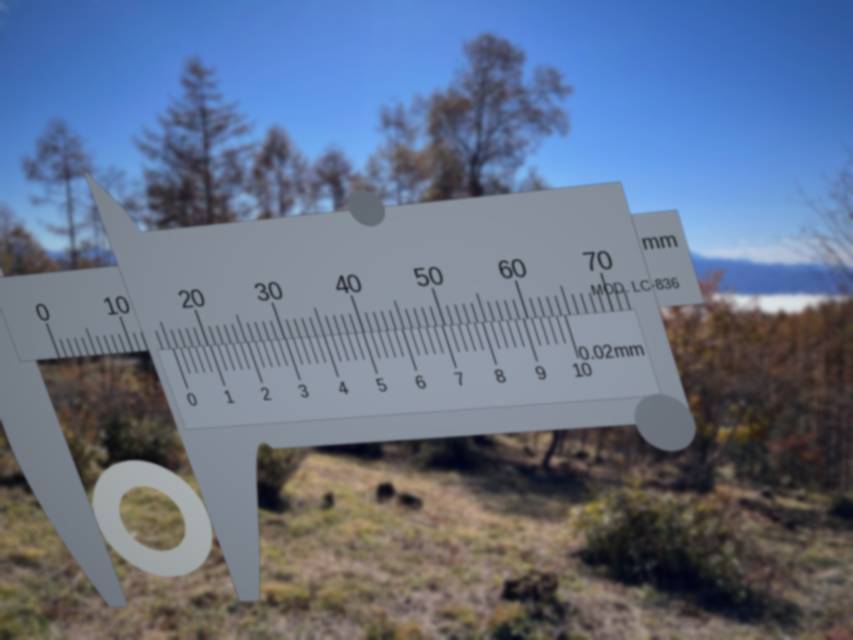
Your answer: 15.4 mm
